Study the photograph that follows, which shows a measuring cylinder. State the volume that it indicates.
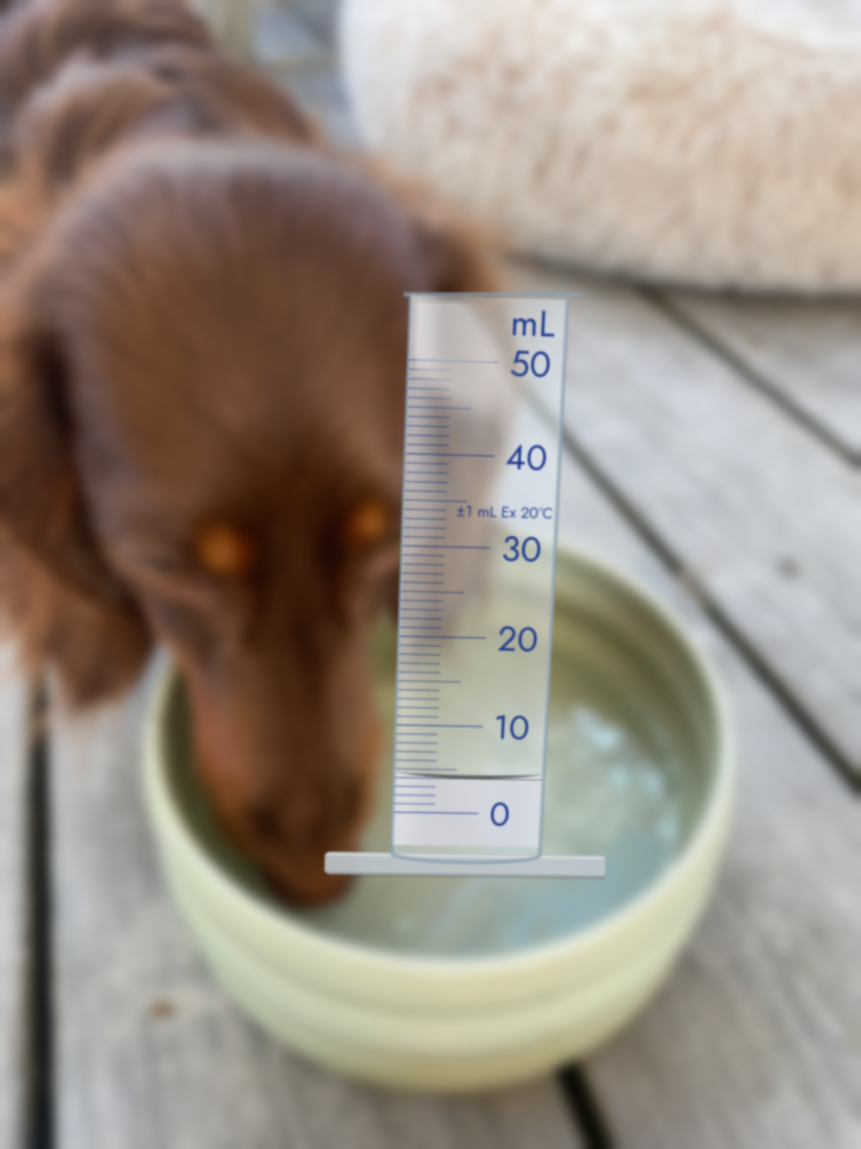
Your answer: 4 mL
